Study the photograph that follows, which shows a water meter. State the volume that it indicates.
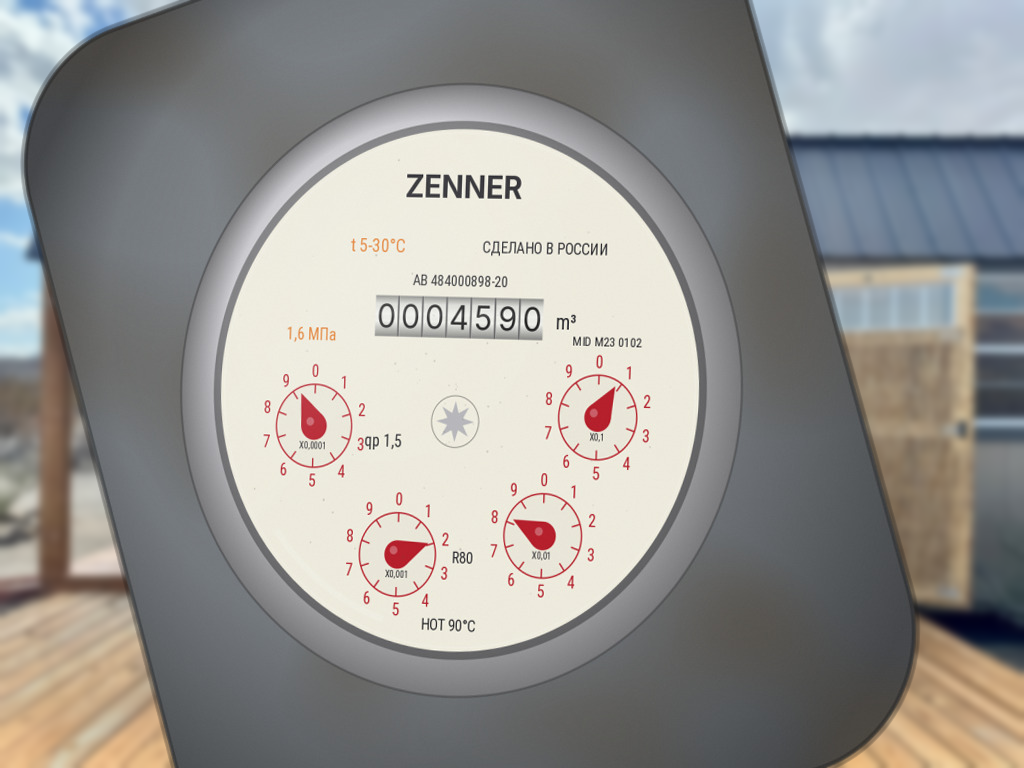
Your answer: 4590.0819 m³
